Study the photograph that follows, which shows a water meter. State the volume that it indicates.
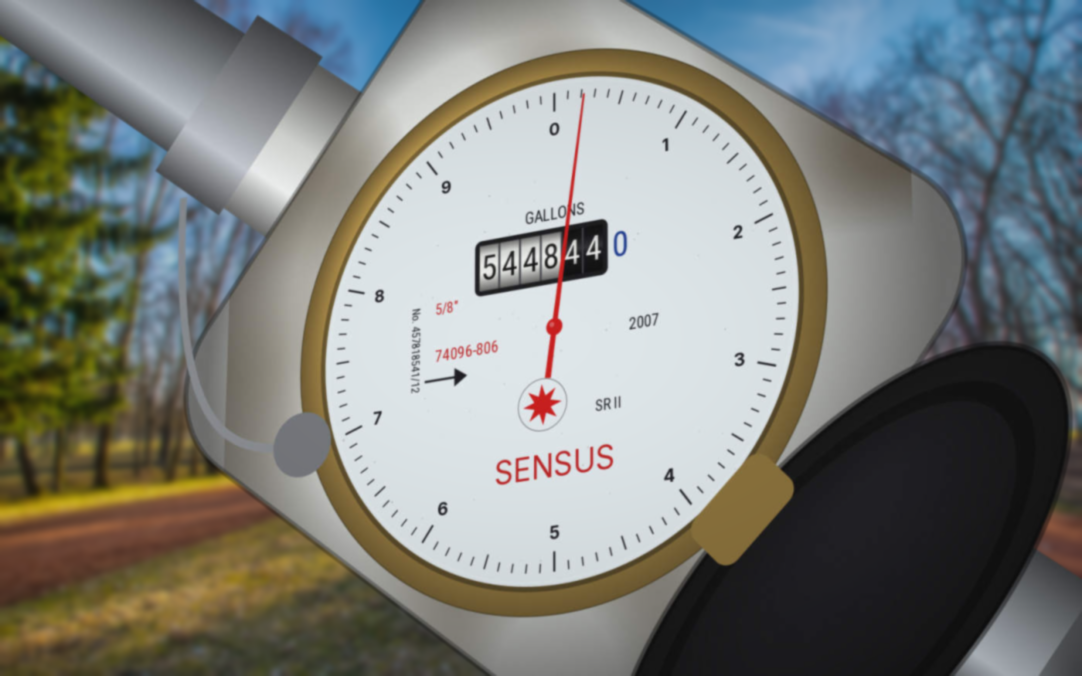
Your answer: 5448440.2 gal
